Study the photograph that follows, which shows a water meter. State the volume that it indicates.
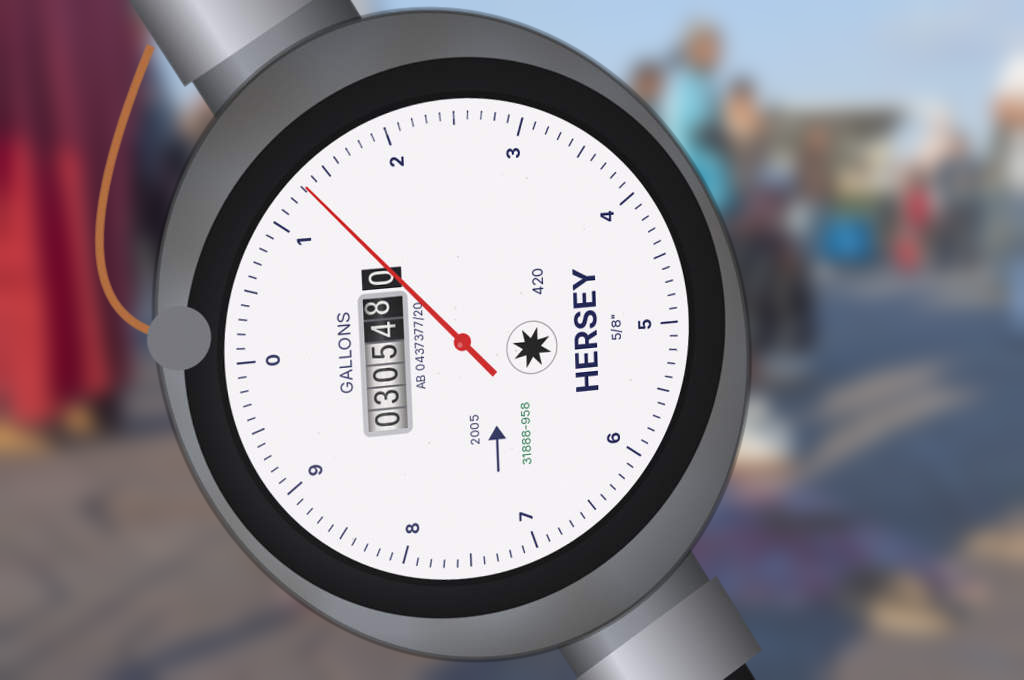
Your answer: 305481.3 gal
